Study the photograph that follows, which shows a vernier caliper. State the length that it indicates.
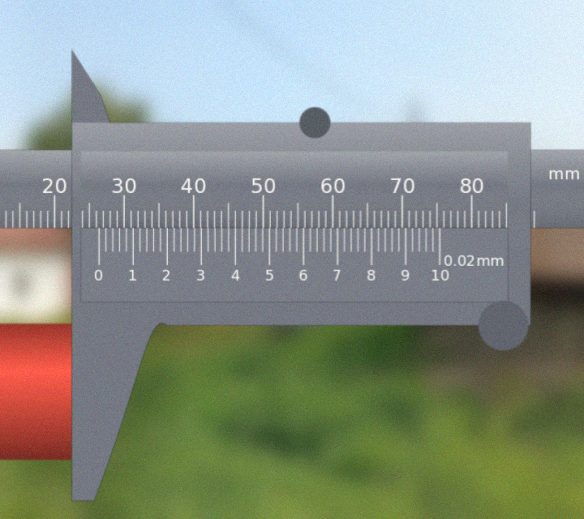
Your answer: 26.4 mm
